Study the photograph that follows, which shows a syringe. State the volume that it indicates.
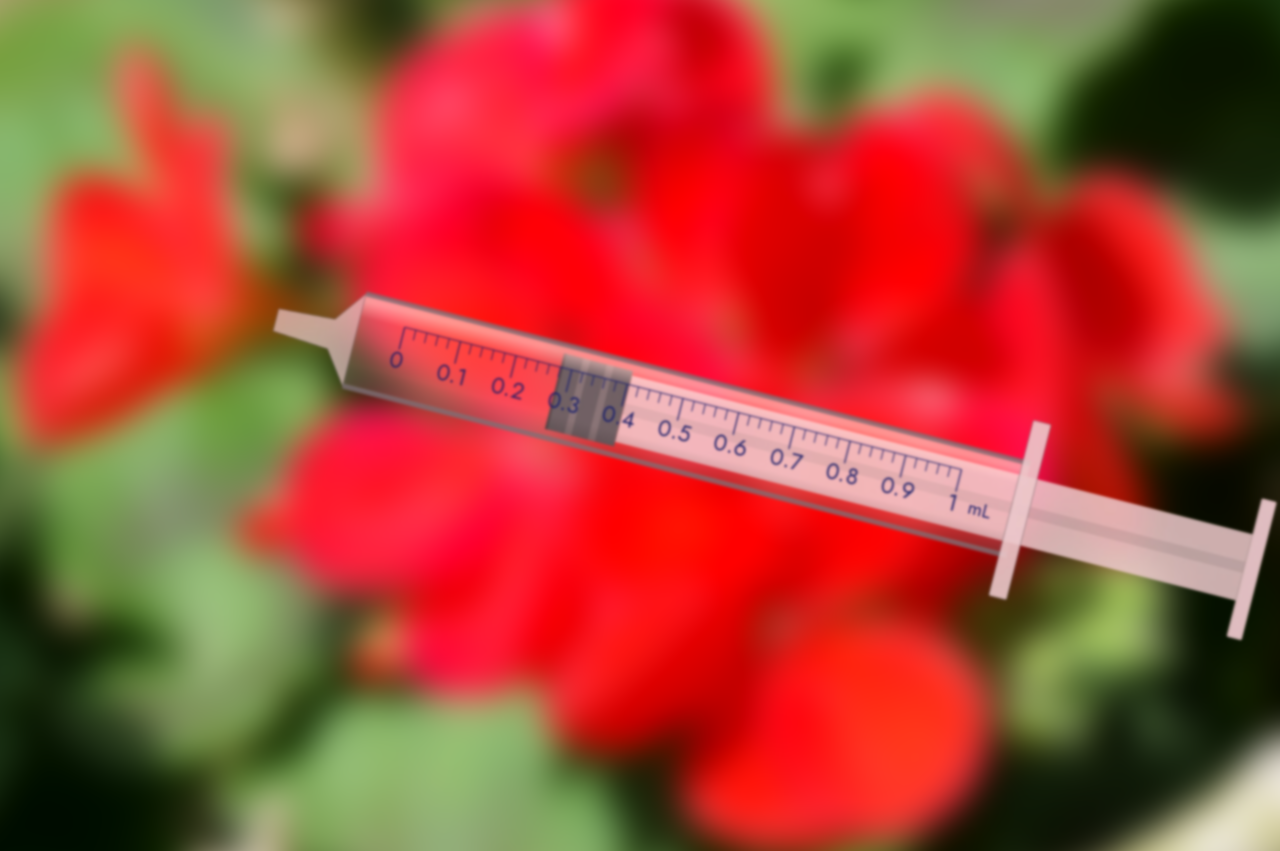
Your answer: 0.28 mL
